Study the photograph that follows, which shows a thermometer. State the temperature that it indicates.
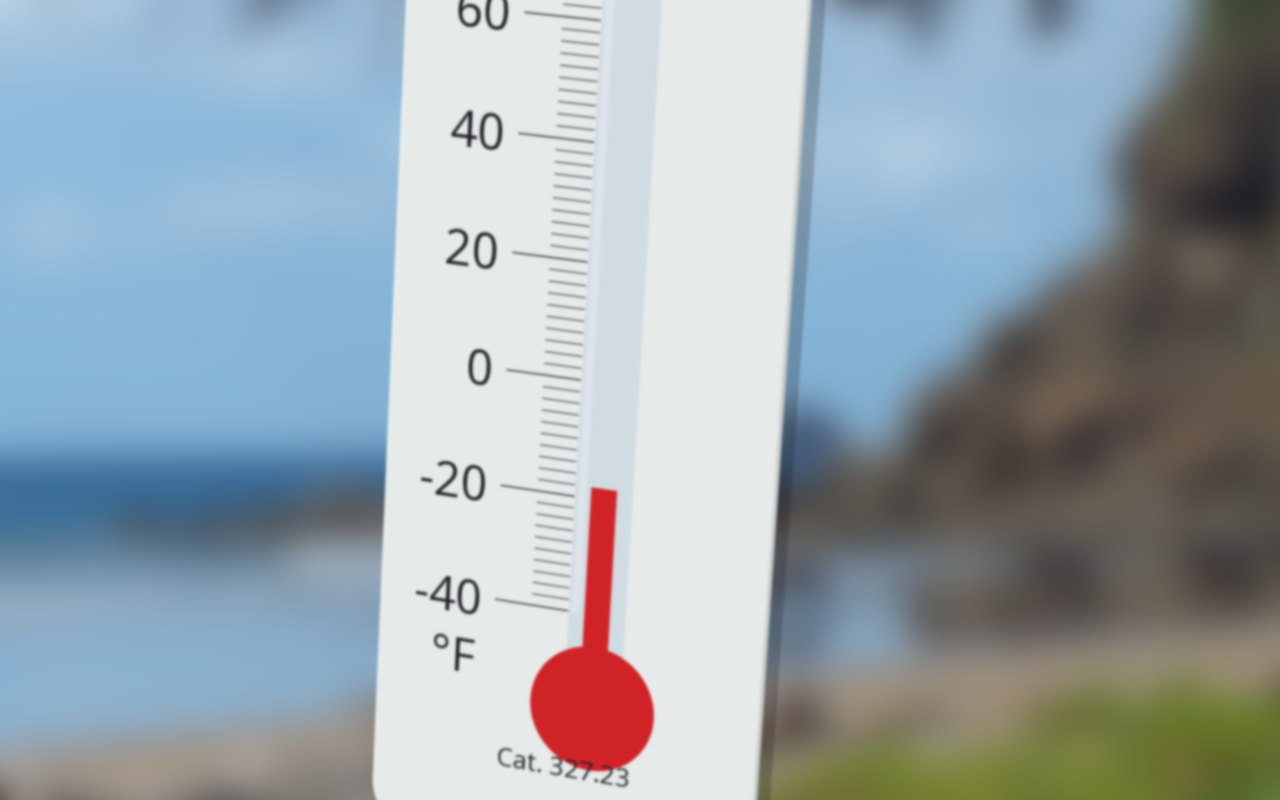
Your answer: -18 °F
